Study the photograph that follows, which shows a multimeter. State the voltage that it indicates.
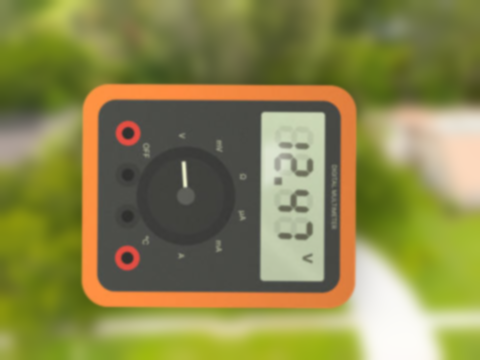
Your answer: 12.47 V
